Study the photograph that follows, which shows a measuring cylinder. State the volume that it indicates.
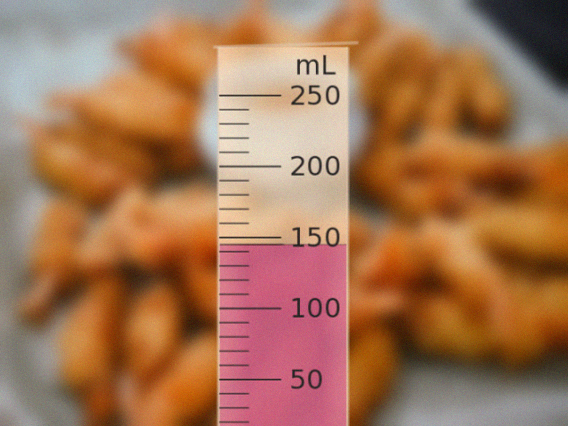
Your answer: 145 mL
